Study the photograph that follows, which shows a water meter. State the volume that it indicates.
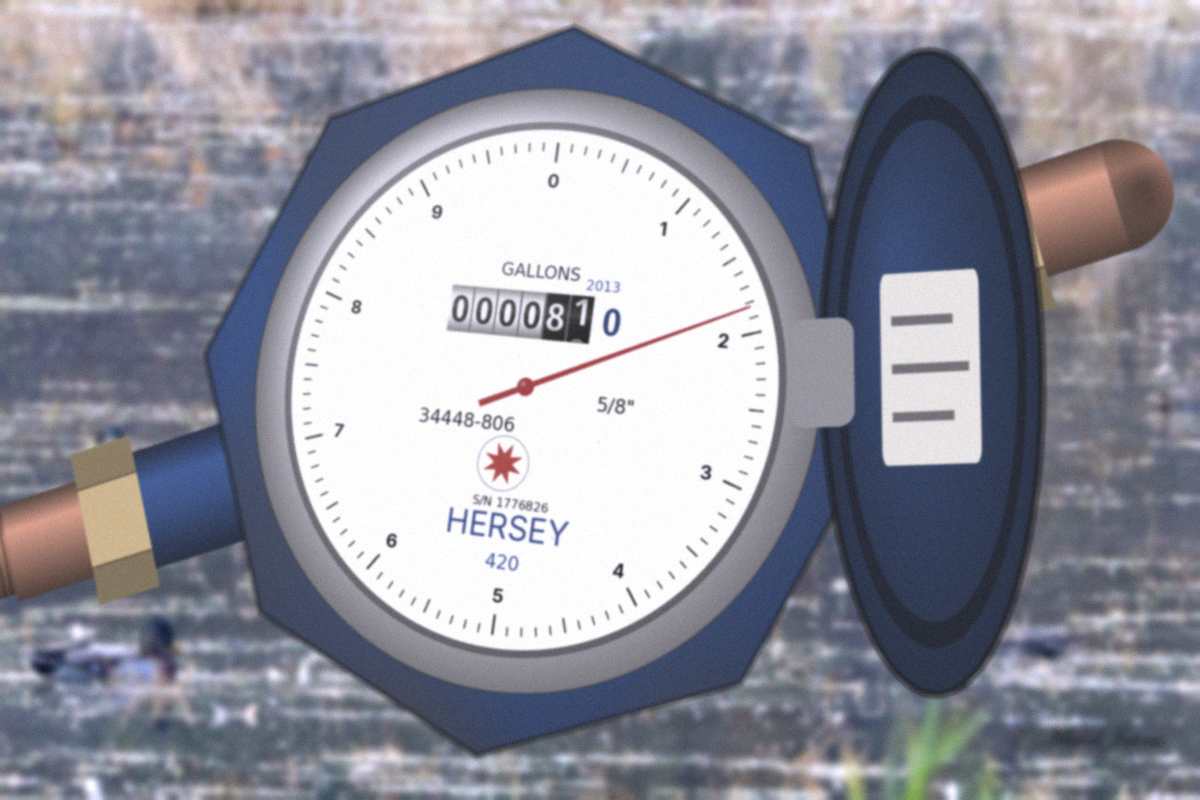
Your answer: 811.8 gal
